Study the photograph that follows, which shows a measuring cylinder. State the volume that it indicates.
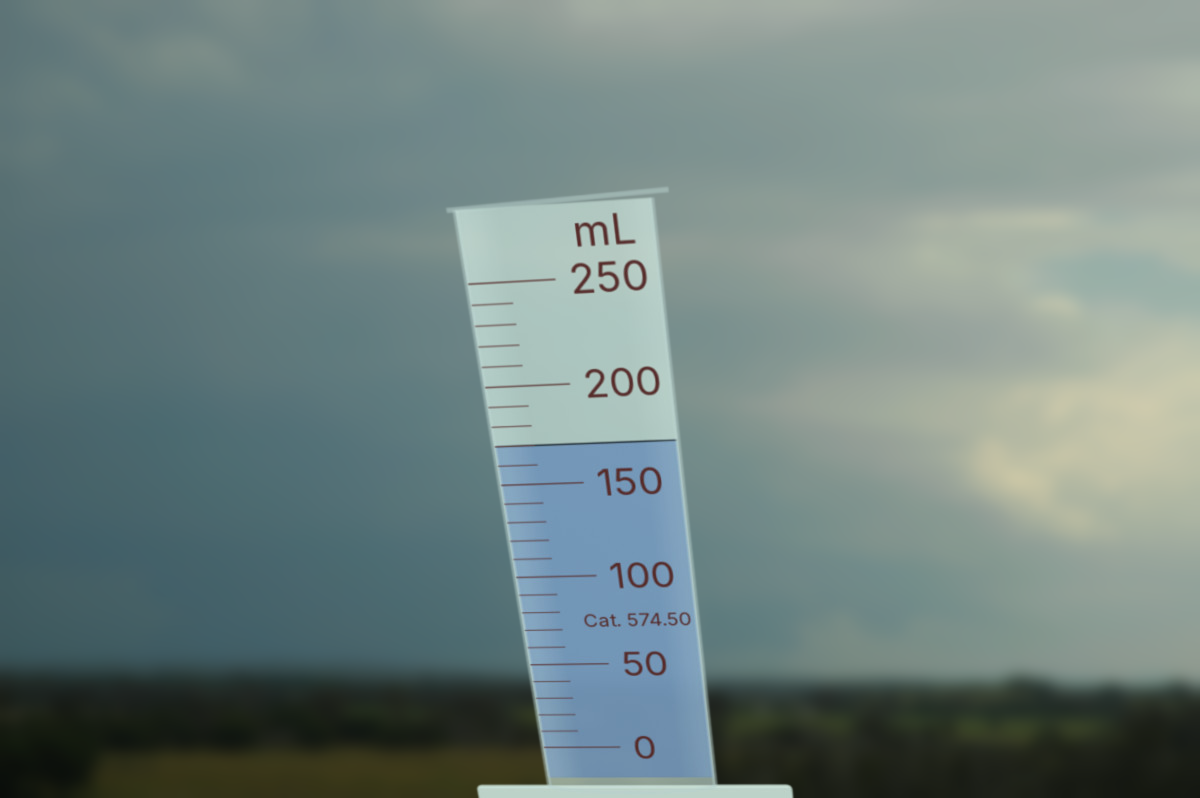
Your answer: 170 mL
